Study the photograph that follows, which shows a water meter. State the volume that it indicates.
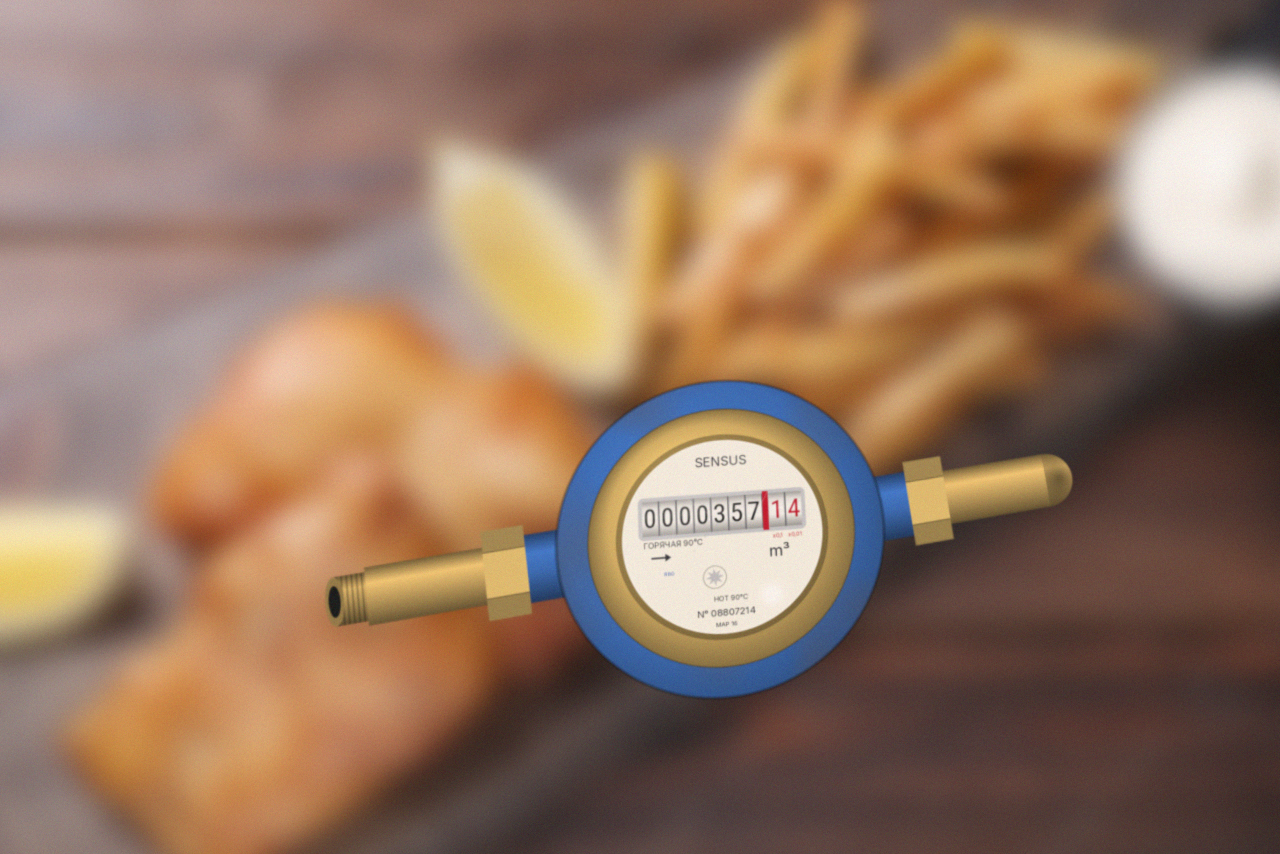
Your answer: 357.14 m³
